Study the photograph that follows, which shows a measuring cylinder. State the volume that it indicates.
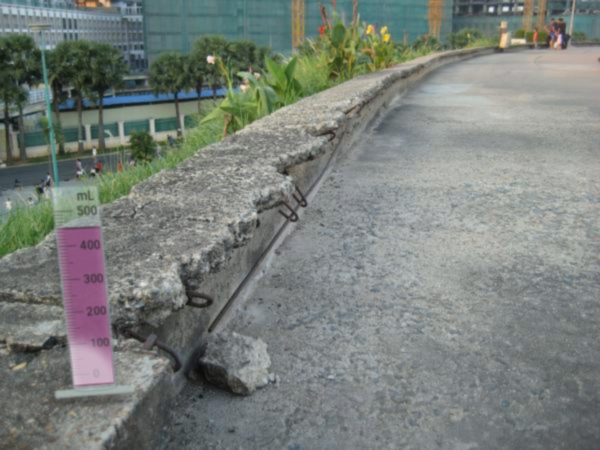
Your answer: 450 mL
